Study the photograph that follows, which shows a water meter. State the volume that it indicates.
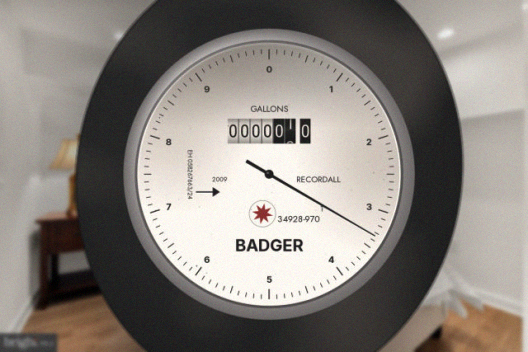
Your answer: 13.3 gal
